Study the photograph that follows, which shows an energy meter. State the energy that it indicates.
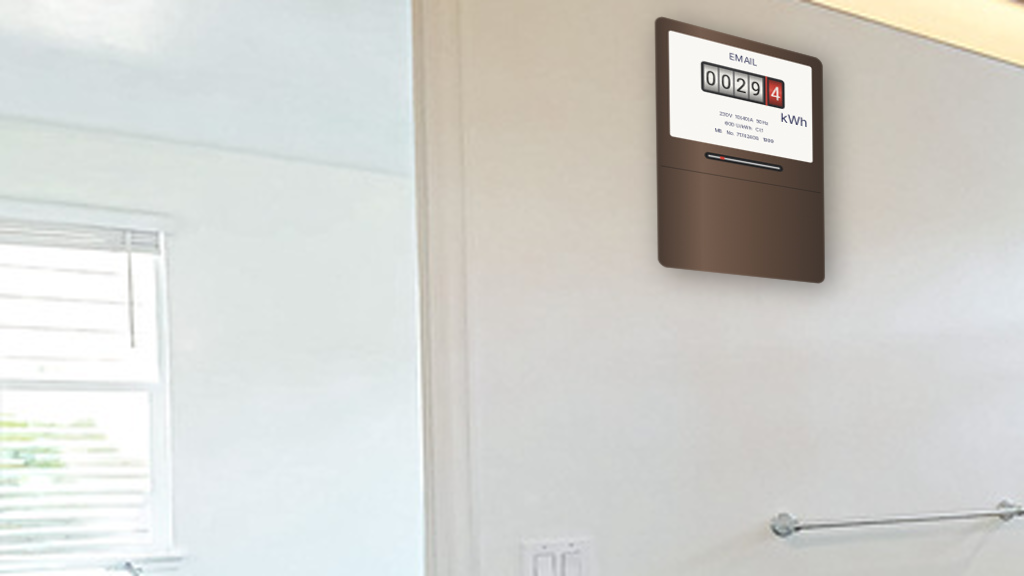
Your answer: 29.4 kWh
